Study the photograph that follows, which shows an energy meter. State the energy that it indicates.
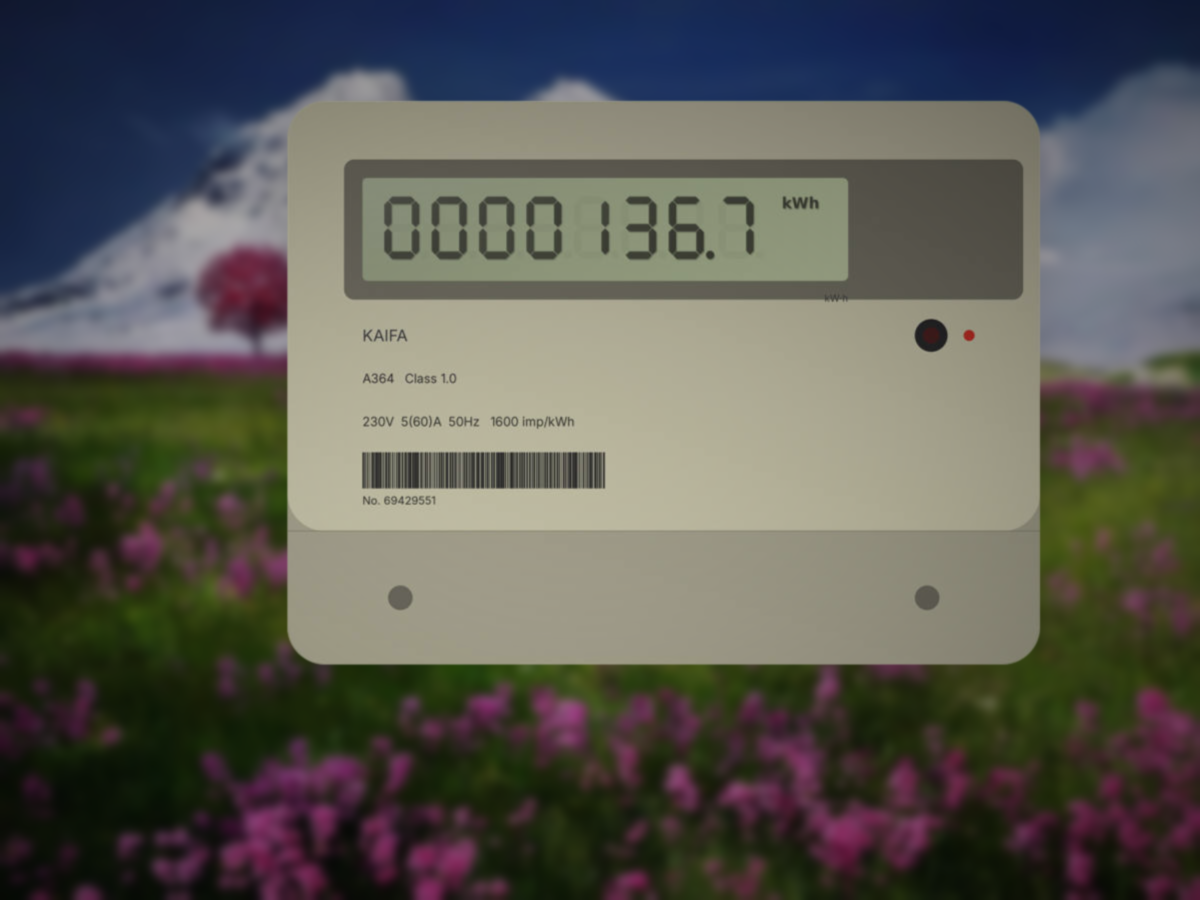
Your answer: 136.7 kWh
